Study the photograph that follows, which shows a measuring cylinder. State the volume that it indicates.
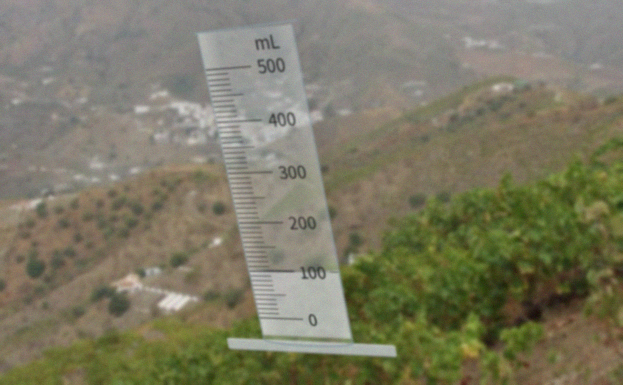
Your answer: 100 mL
